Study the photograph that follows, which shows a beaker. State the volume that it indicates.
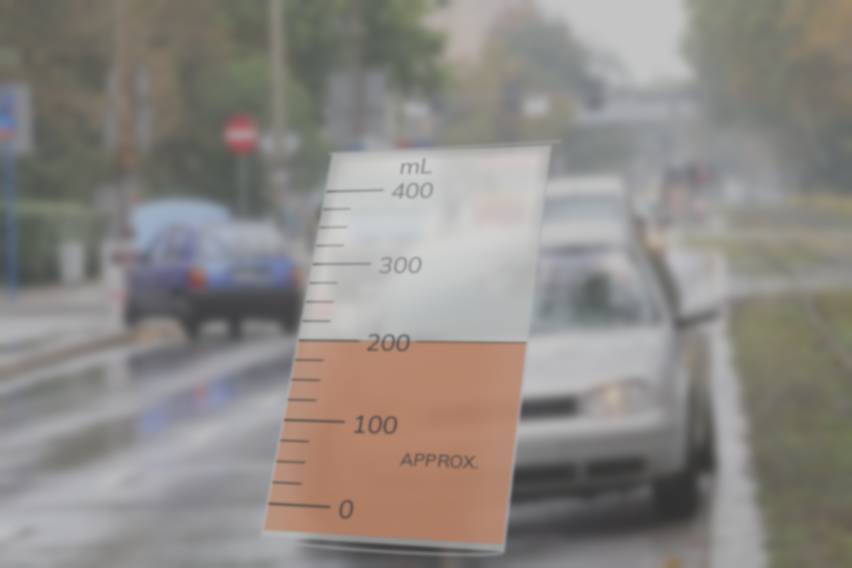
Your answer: 200 mL
